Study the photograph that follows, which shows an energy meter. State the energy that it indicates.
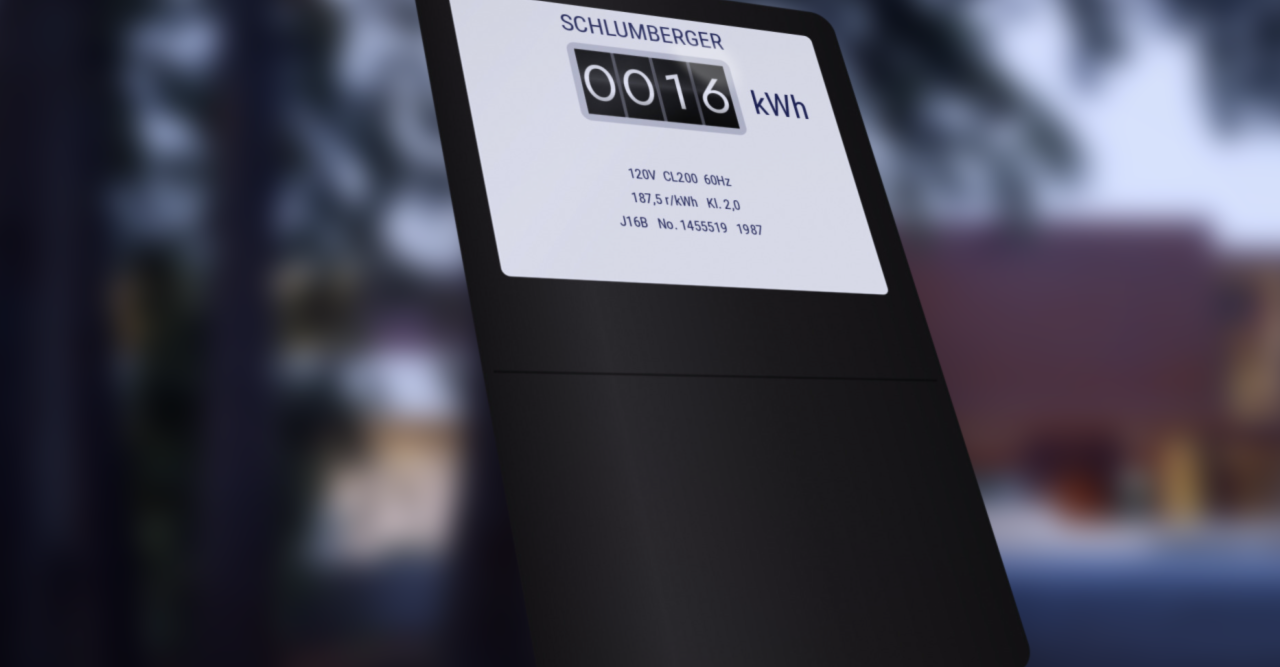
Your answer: 16 kWh
